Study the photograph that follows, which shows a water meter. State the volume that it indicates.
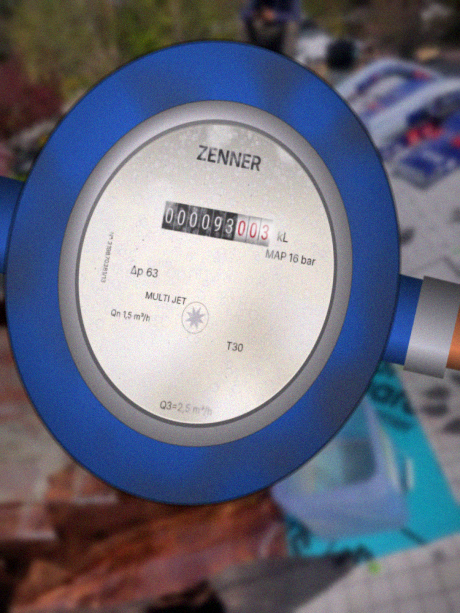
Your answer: 93.003 kL
